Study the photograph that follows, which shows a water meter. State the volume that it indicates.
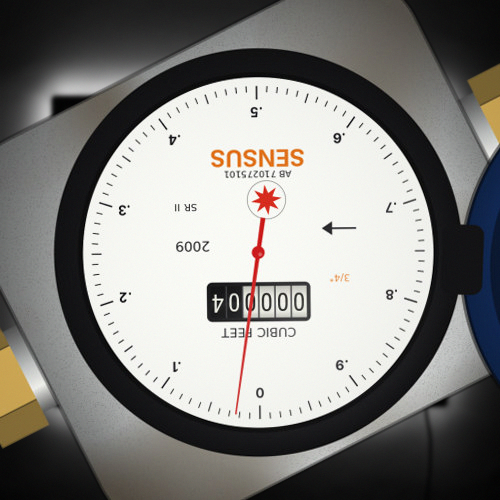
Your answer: 4.02 ft³
